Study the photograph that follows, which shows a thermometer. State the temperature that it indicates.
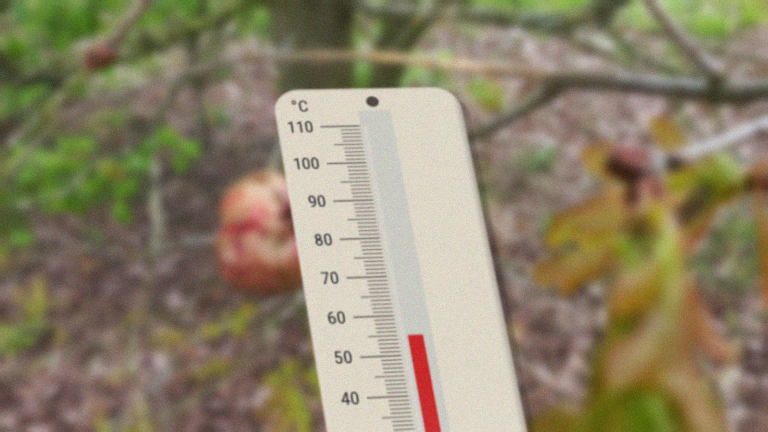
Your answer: 55 °C
